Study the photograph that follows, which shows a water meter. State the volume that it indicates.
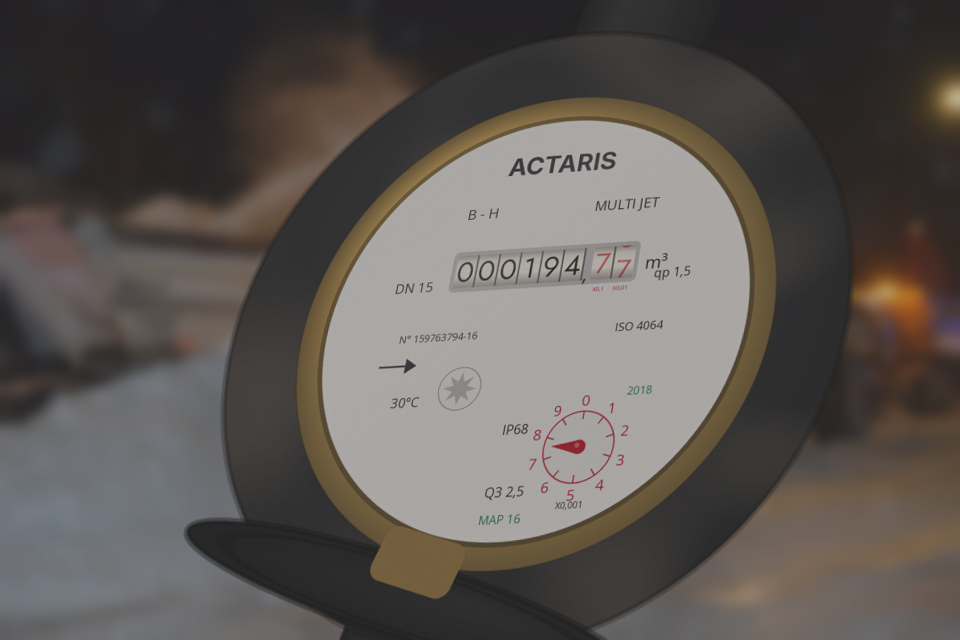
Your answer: 194.767 m³
